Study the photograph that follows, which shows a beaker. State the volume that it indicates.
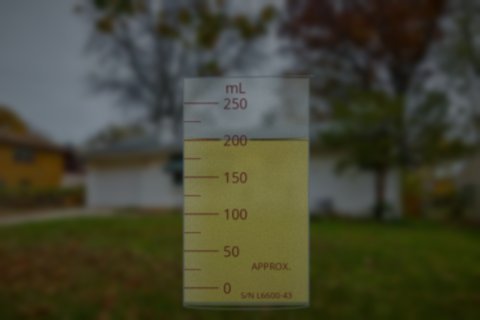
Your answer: 200 mL
